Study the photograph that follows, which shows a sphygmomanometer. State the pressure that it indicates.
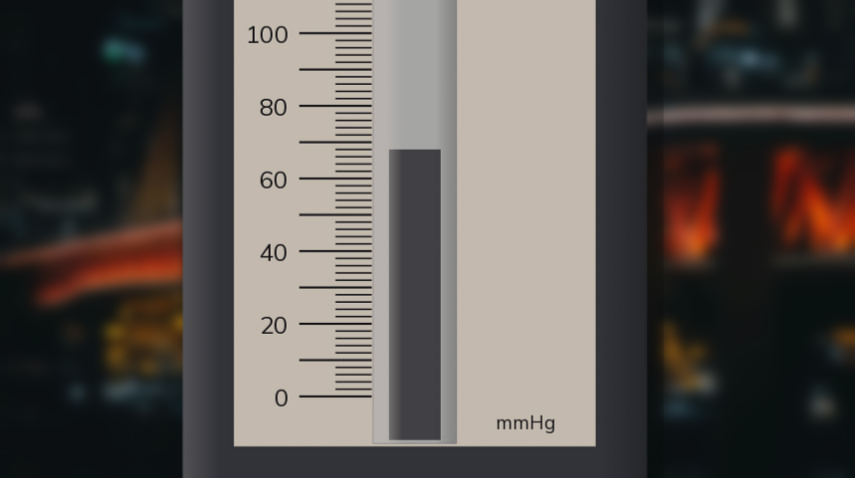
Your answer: 68 mmHg
